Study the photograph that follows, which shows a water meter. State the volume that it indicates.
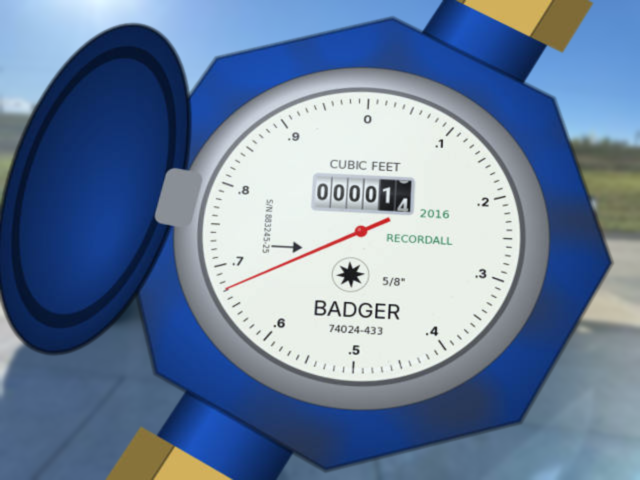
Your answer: 13.67 ft³
